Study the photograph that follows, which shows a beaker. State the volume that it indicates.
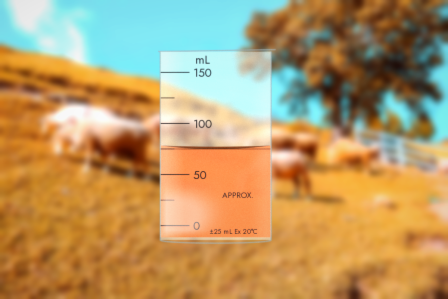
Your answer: 75 mL
